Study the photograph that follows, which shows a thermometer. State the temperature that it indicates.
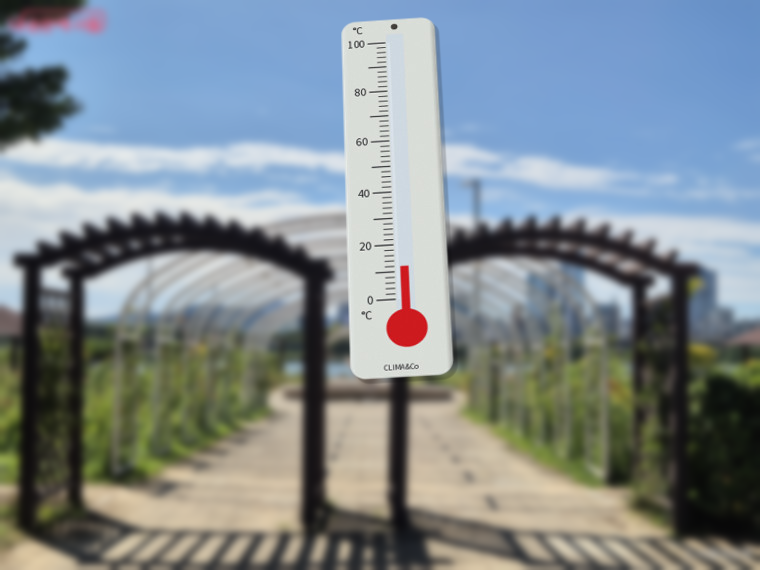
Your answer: 12 °C
